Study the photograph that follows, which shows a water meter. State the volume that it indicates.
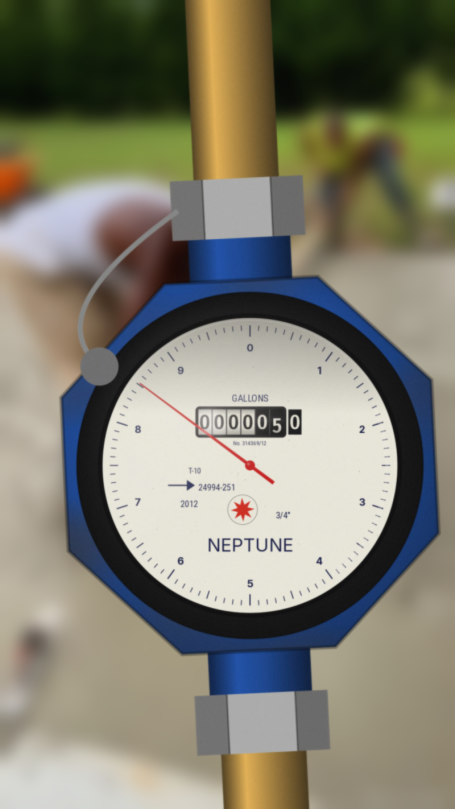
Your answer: 48.5 gal
